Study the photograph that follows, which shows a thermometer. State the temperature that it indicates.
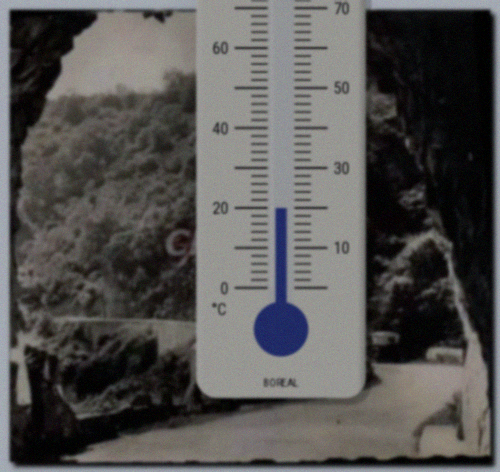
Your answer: 20 °C
